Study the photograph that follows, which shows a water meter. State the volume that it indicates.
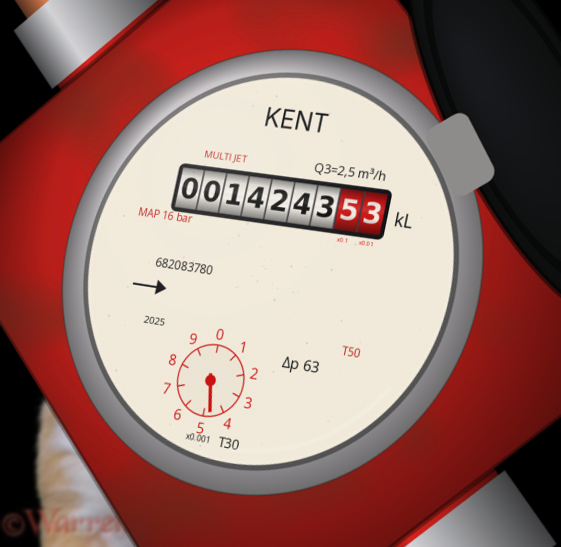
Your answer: 14243.534 kL
